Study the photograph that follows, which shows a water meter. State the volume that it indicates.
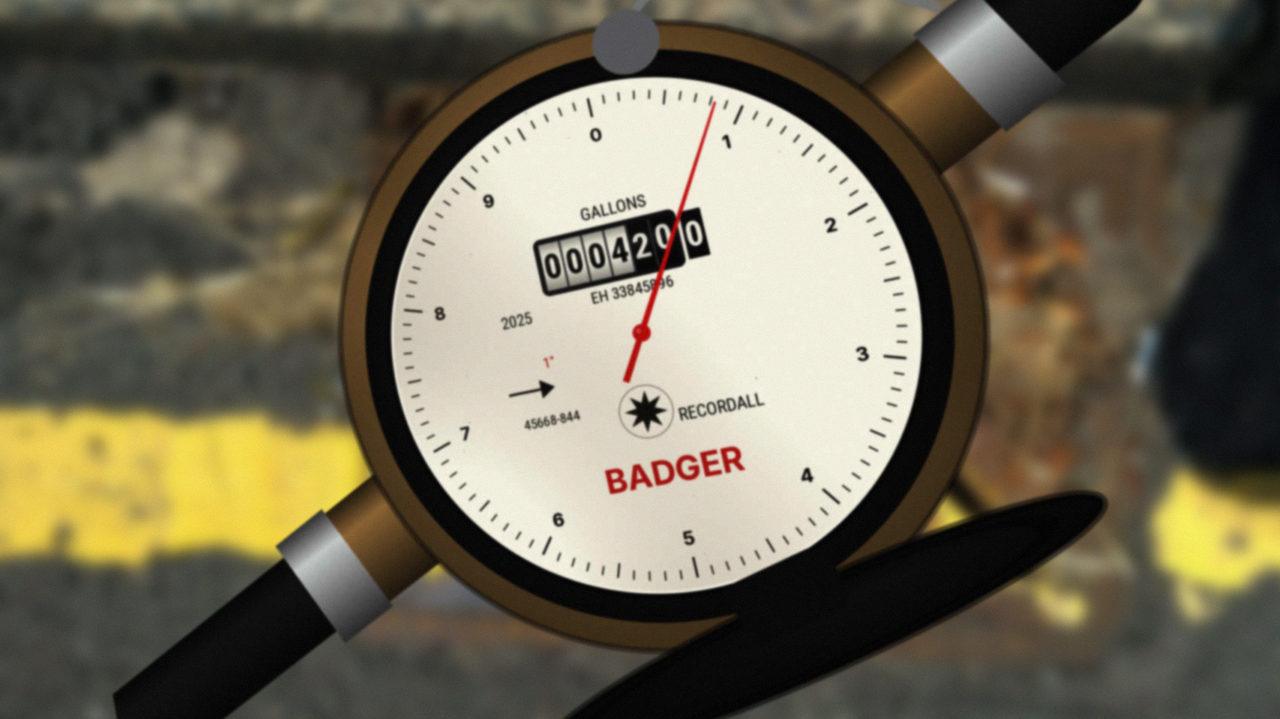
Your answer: 4200.8 gal
